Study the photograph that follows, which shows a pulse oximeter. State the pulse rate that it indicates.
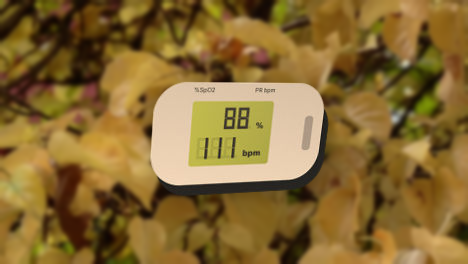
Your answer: 111 bpm
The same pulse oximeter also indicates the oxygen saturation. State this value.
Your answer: 88 %
